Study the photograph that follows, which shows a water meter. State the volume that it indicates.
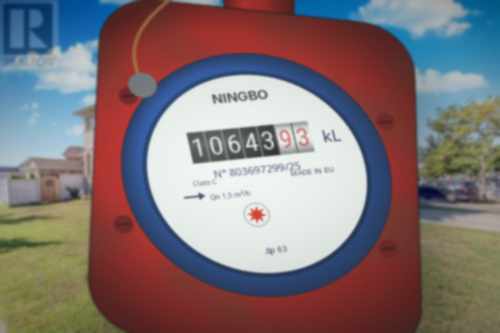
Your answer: 10643.93 kL
